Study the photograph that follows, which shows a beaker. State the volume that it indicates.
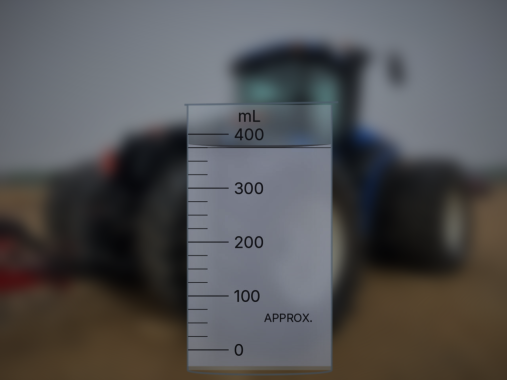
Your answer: 375 mL
